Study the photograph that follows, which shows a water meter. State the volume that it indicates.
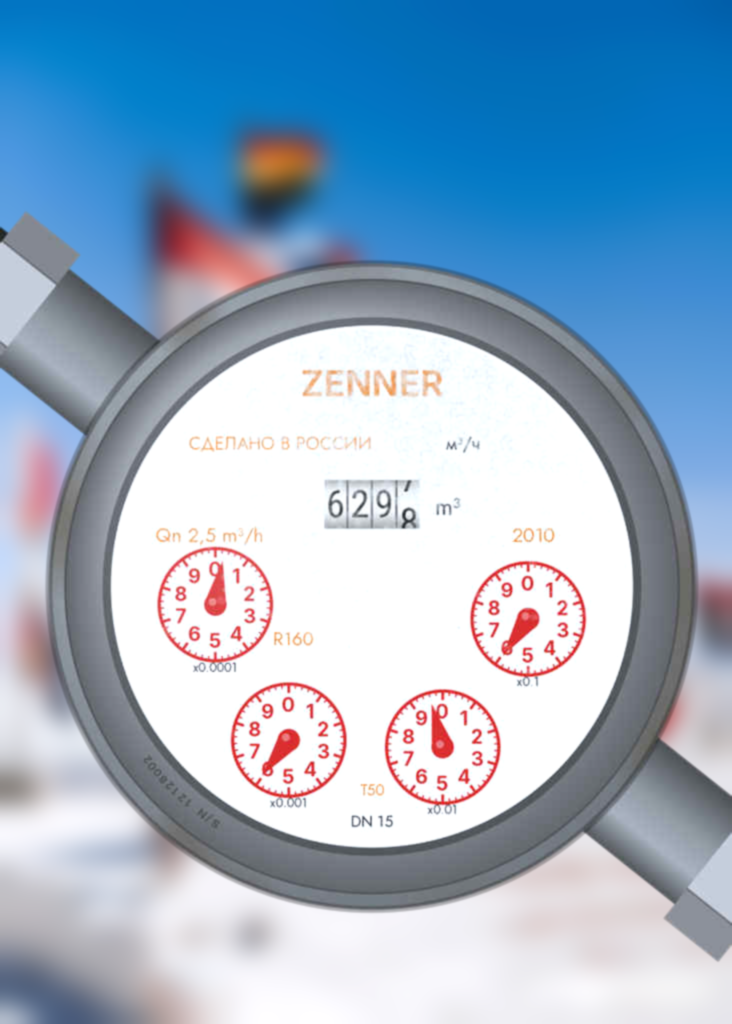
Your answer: 6297.5960 m³
